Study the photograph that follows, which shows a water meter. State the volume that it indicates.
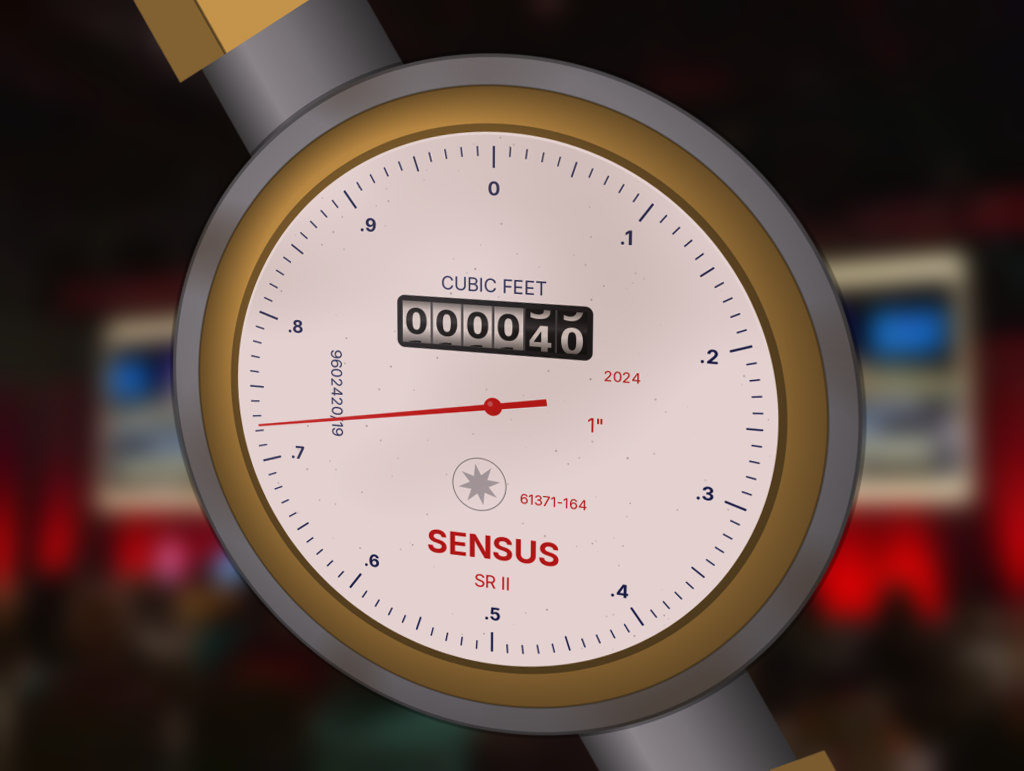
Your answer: 39.72 ft³
